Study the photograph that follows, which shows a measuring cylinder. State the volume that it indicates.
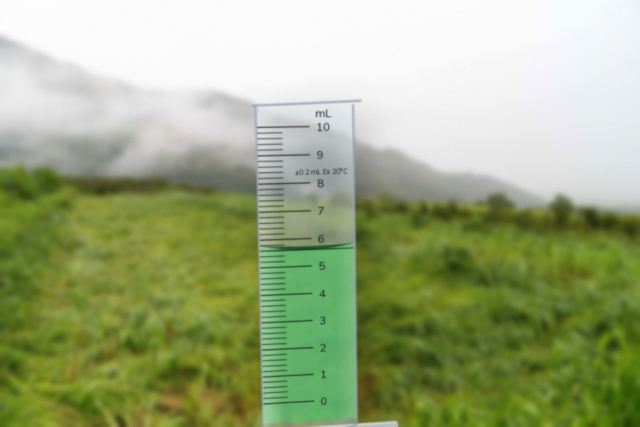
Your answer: 5.6 mL
